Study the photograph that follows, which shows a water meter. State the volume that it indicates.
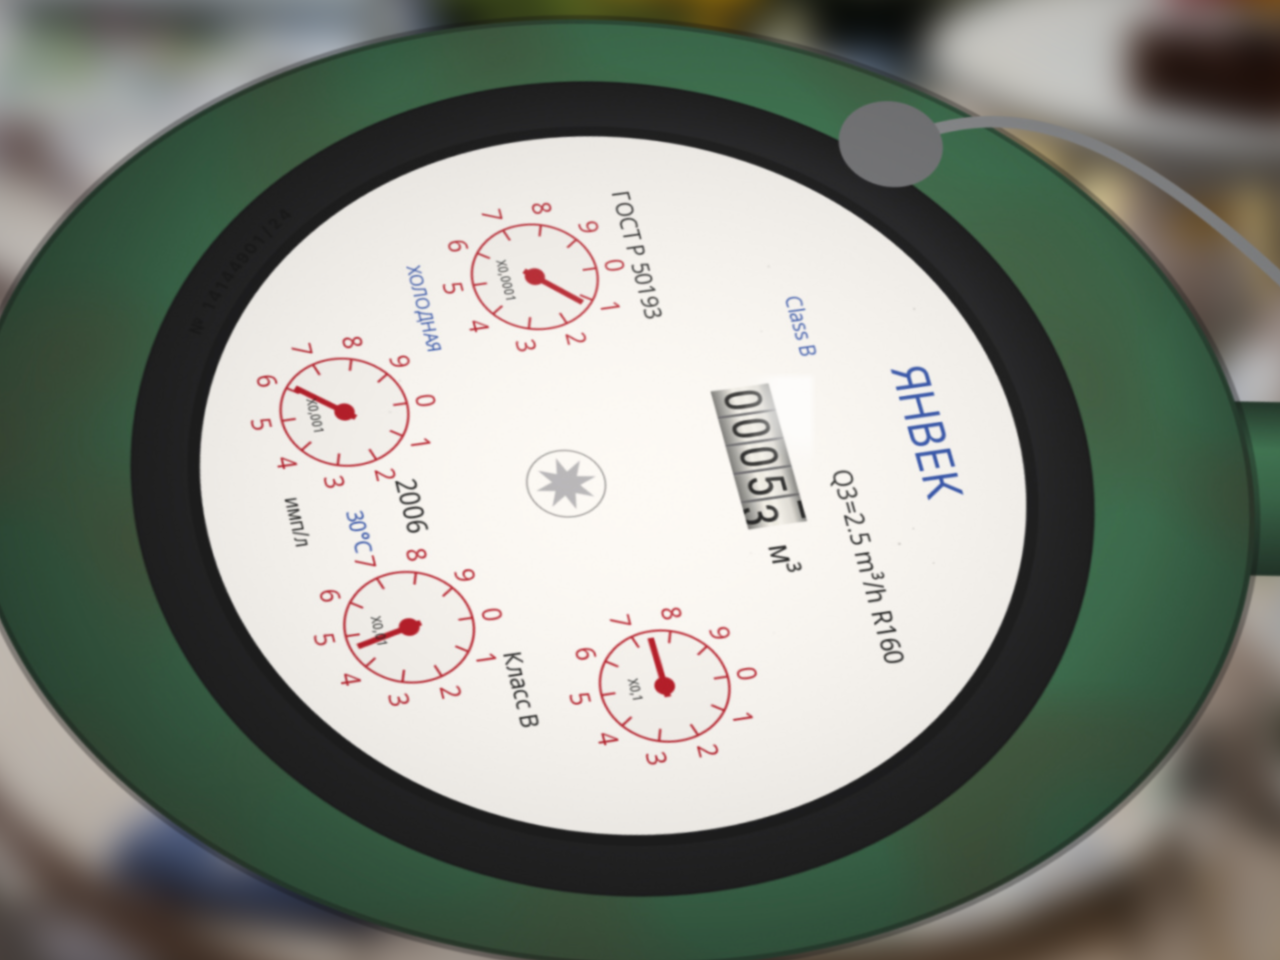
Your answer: 52.7461 m³
